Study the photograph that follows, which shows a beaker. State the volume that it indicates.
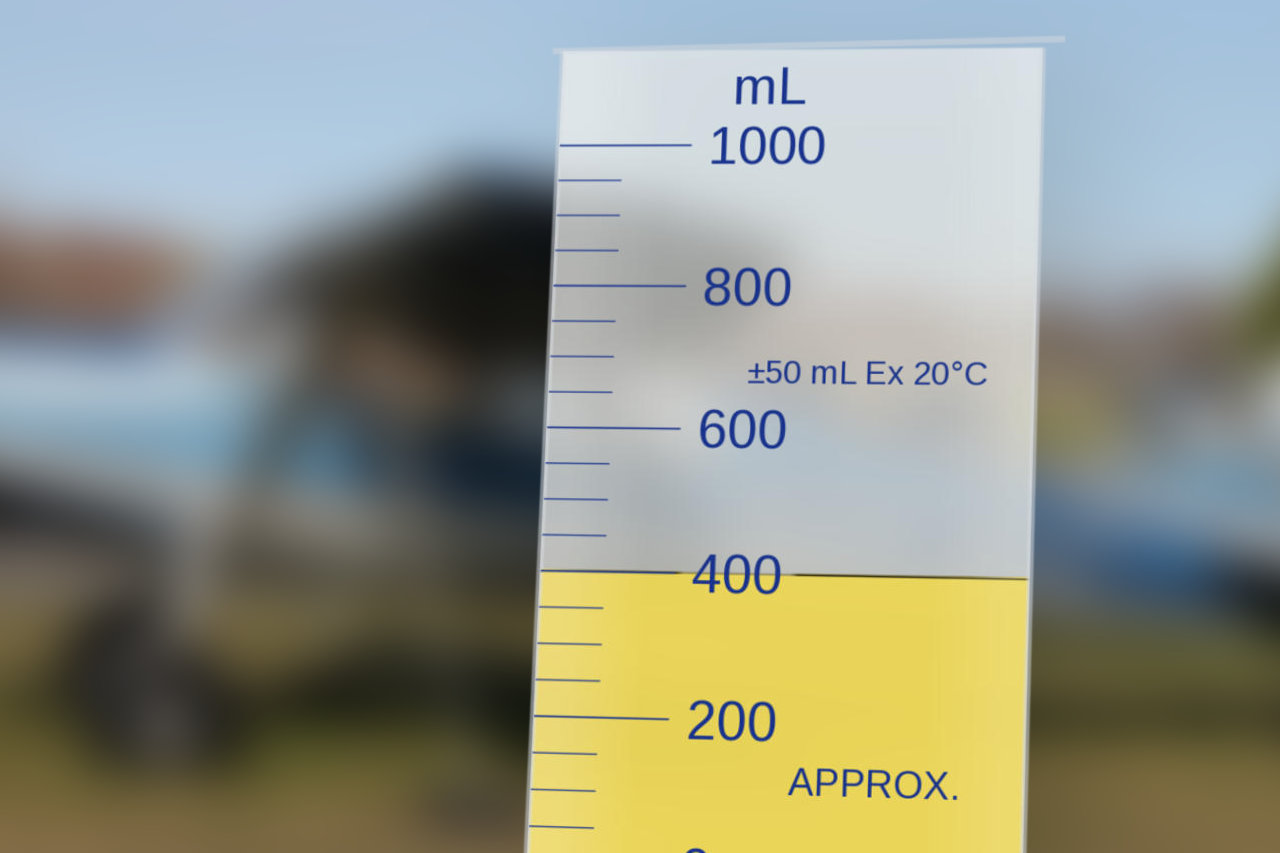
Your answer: 400 mL
